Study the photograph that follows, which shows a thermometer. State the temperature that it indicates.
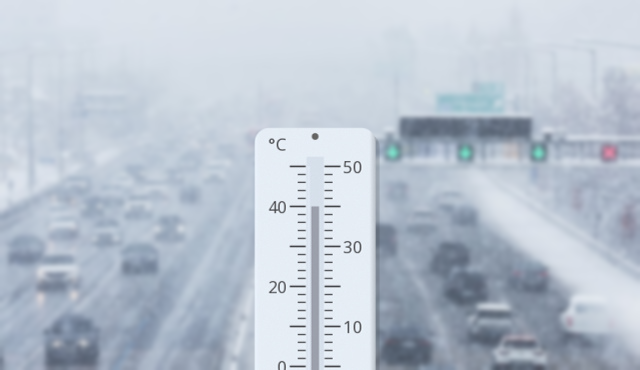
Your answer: 40 °C
